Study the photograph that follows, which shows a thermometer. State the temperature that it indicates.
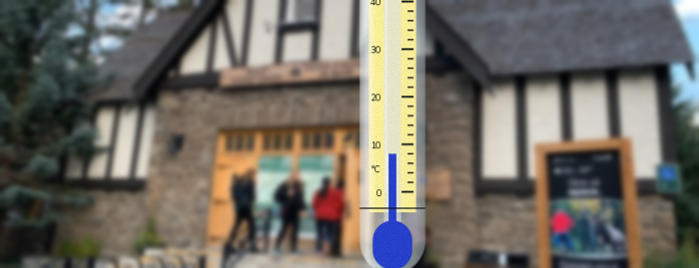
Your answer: 8 °C
